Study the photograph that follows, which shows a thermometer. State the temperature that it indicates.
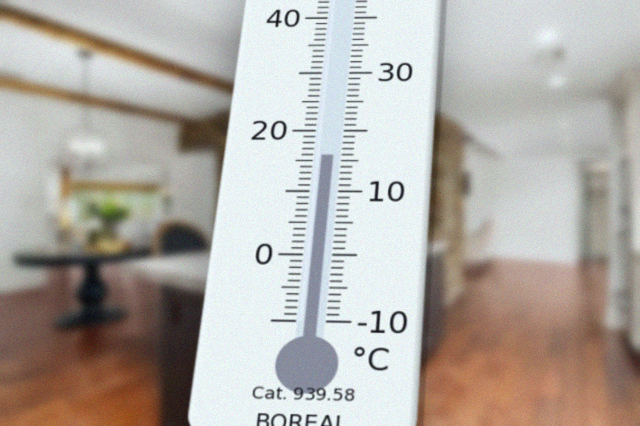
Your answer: 16 °C
